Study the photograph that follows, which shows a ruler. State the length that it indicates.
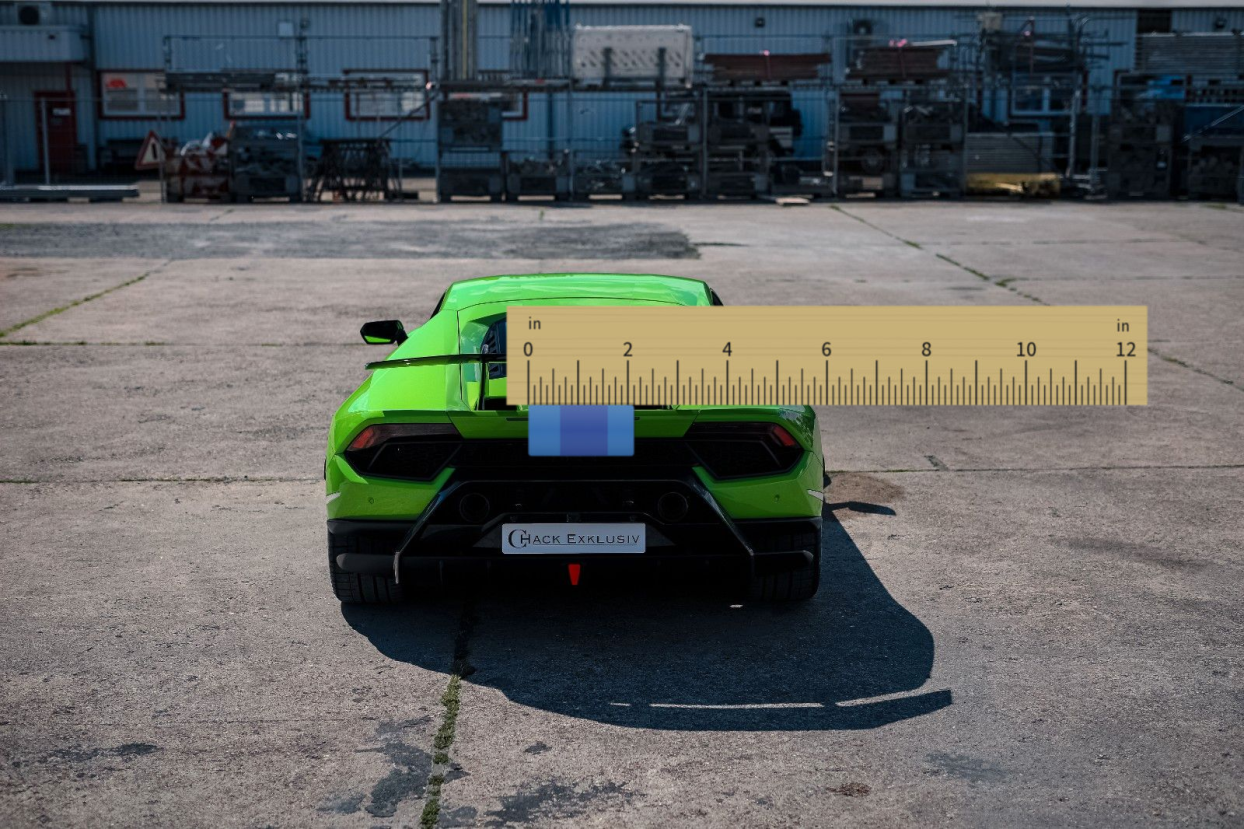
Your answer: 2.125 in
